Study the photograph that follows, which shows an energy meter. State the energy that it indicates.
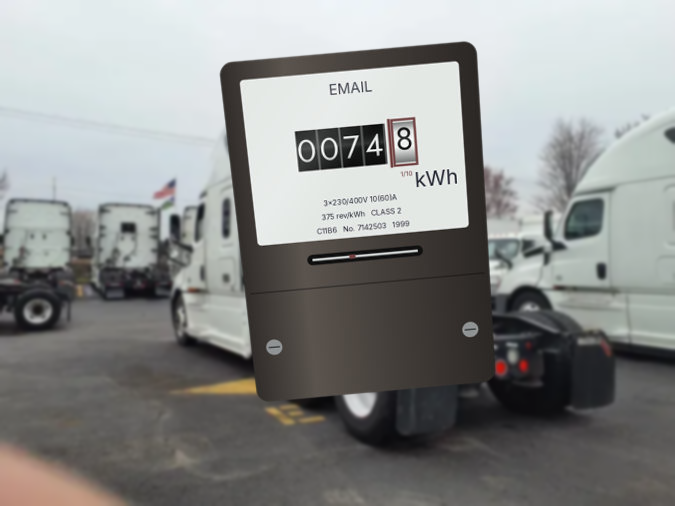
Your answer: 74.8 kWh
